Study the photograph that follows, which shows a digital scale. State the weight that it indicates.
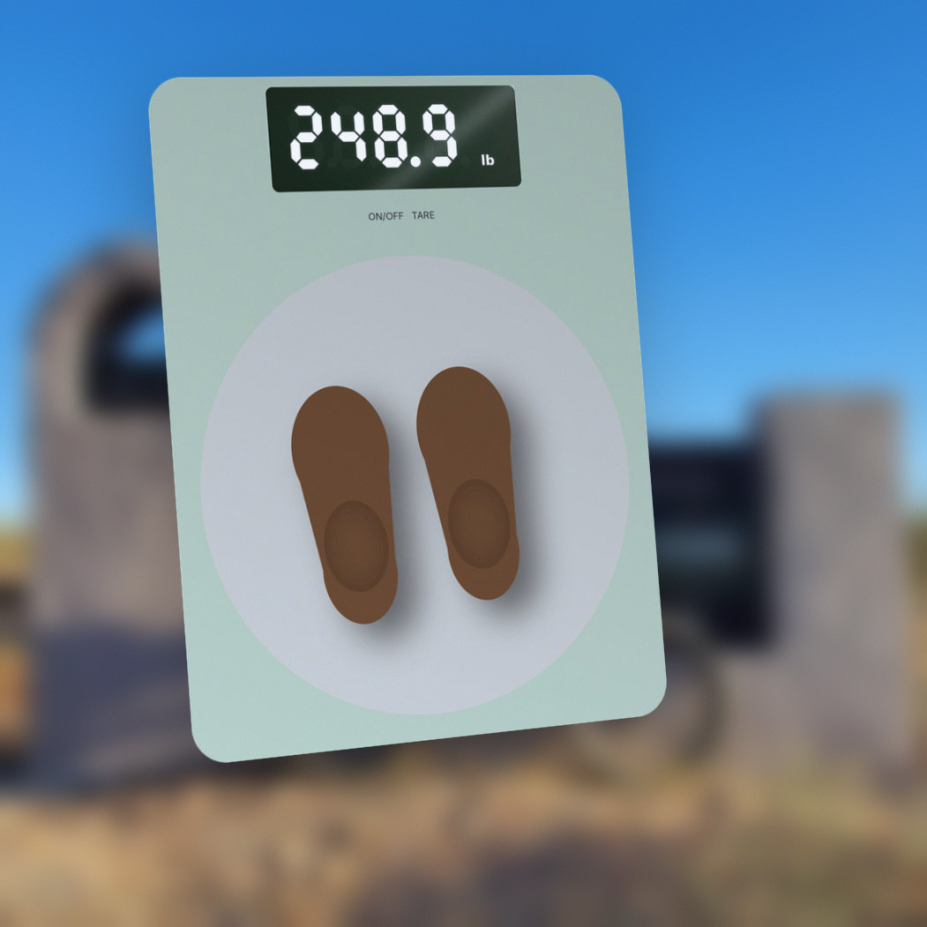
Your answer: 248.9 lb
